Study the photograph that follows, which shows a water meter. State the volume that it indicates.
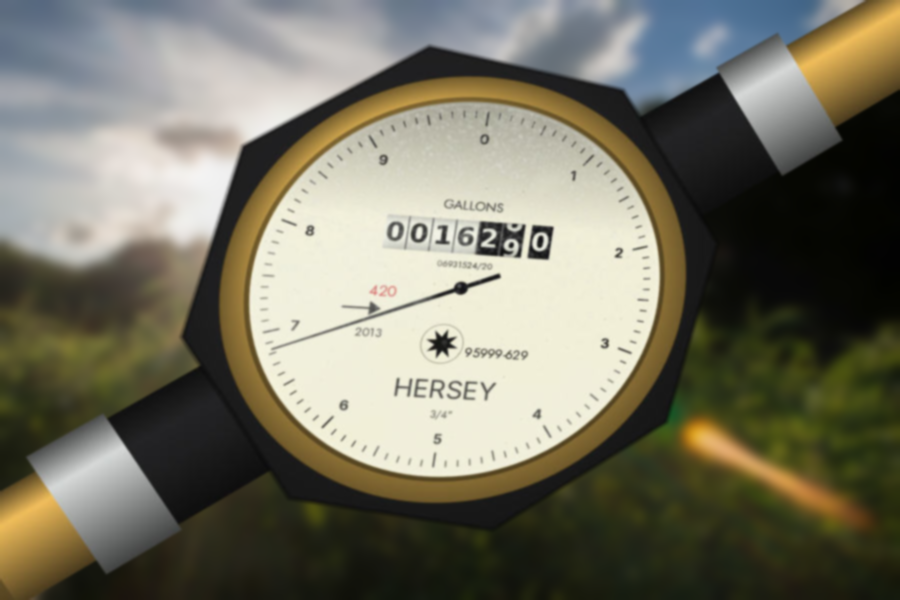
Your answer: 16286.8 gal
